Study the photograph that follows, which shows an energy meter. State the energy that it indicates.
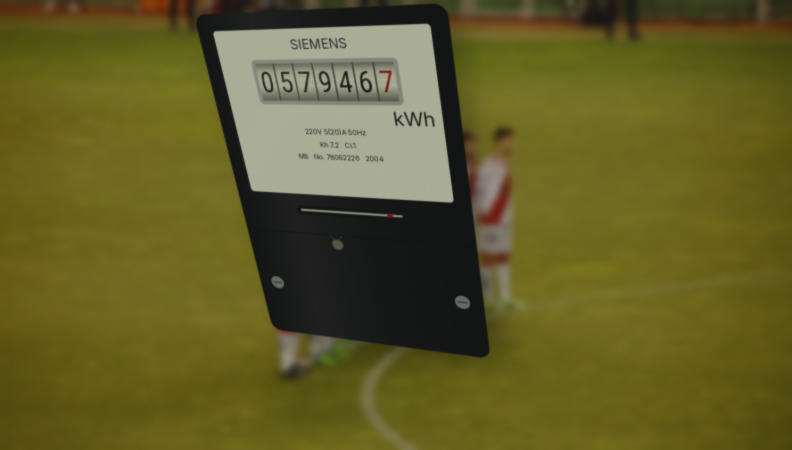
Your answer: 57946.7 kWh
